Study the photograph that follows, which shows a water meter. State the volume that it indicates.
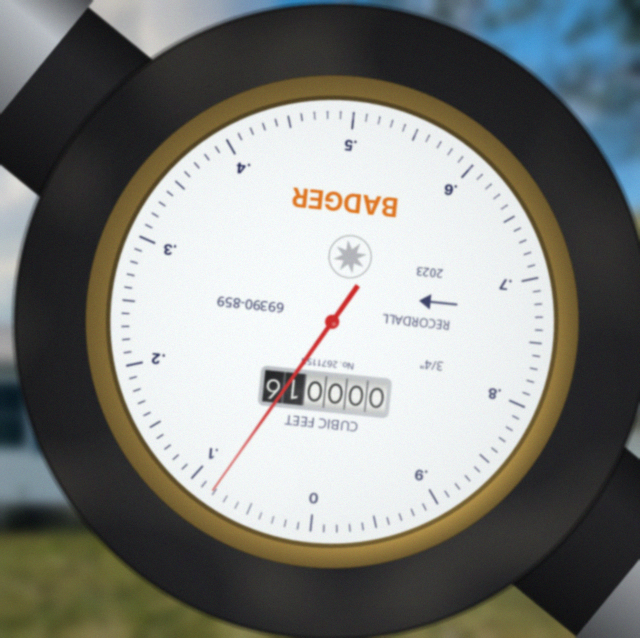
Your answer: 16.08 ft³
